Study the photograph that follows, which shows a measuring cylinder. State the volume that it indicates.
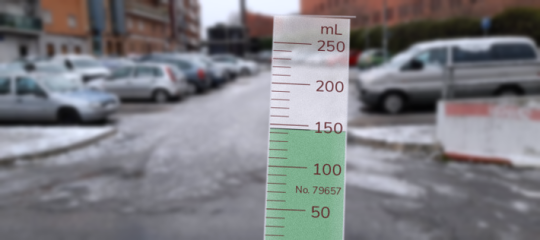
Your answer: 145 mL
